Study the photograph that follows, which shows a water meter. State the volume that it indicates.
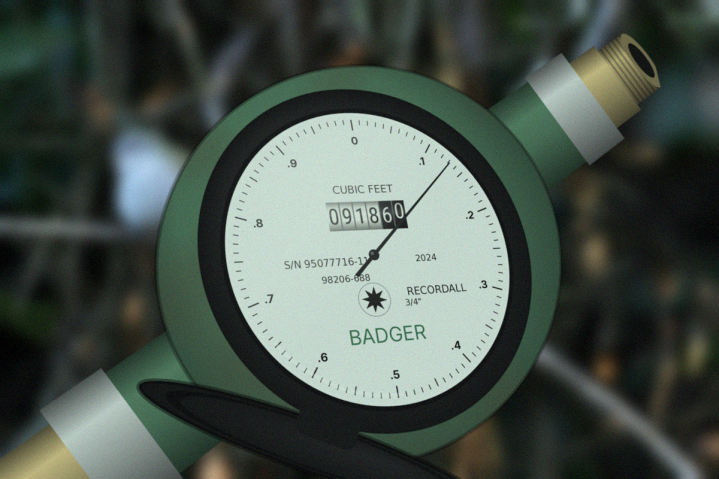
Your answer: 91860.13 ft³
